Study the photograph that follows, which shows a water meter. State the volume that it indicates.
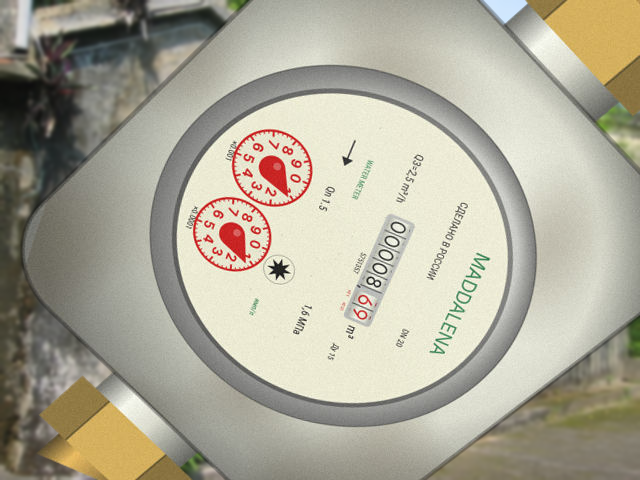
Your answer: 8.6911 m³
